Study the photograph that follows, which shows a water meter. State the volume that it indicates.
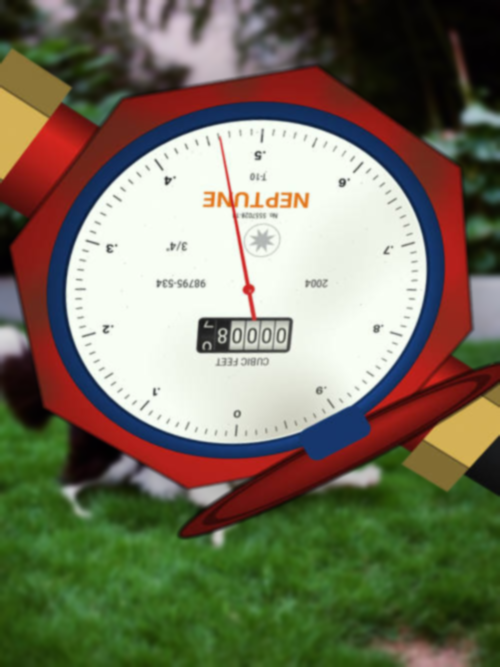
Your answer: 86.46 ft³
